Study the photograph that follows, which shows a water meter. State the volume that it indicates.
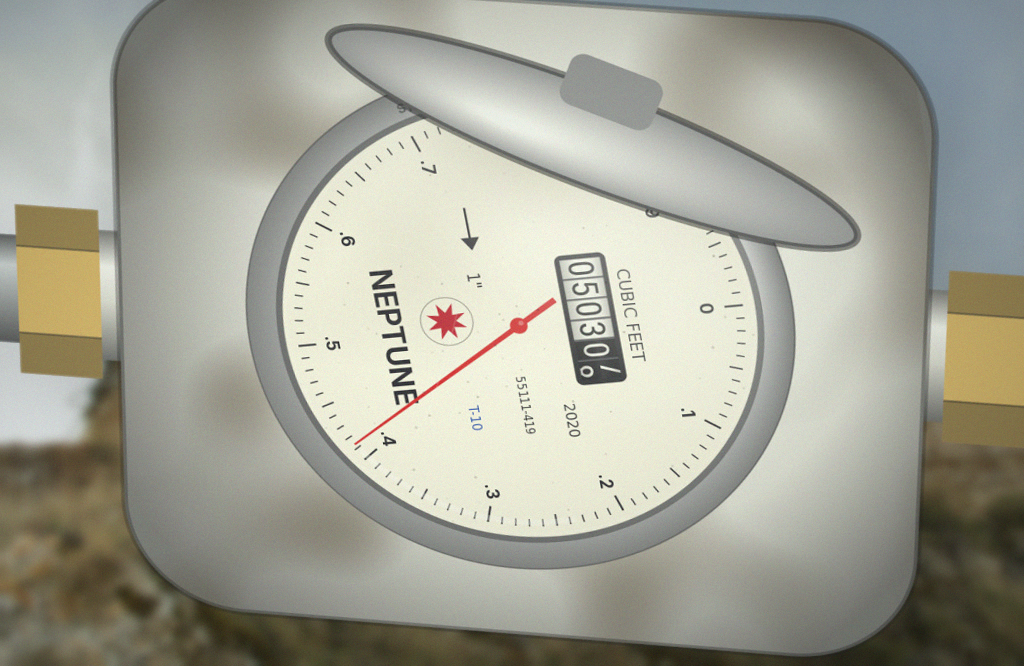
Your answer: 50307.41 ft³
